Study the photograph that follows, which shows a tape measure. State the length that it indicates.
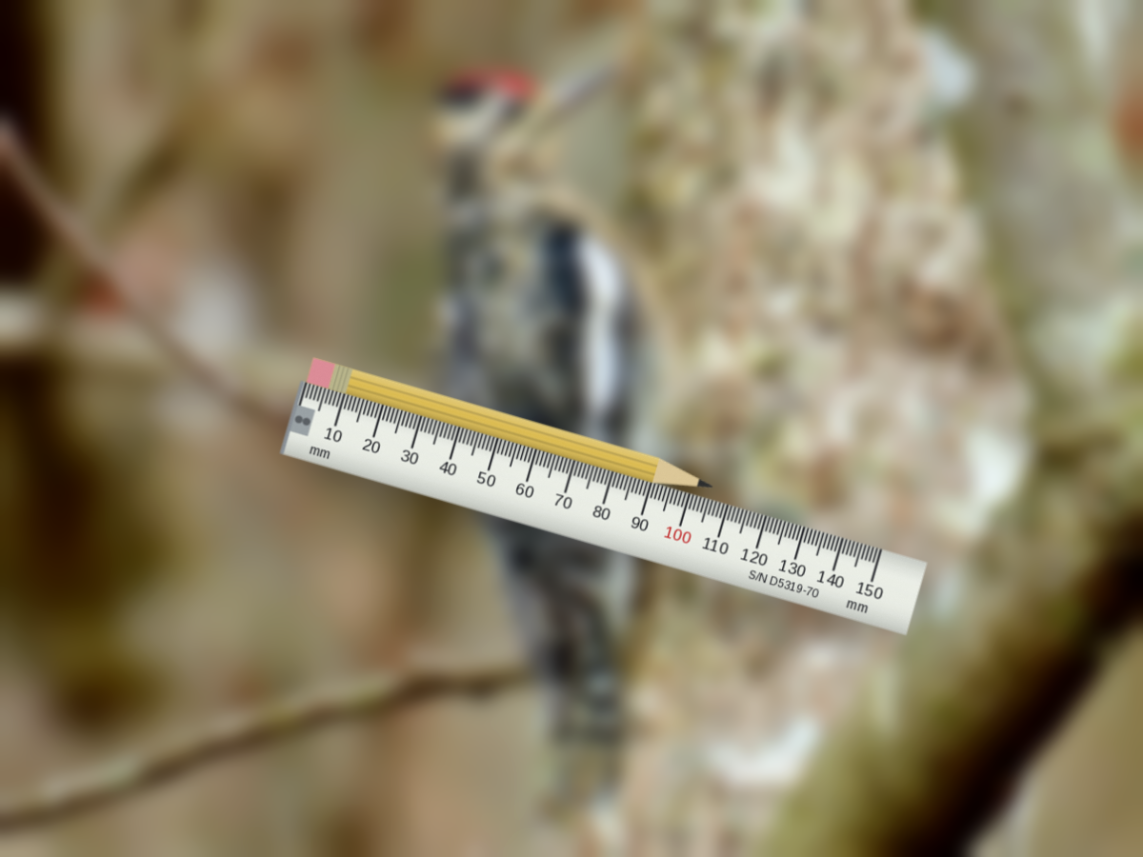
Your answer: 105 mm
